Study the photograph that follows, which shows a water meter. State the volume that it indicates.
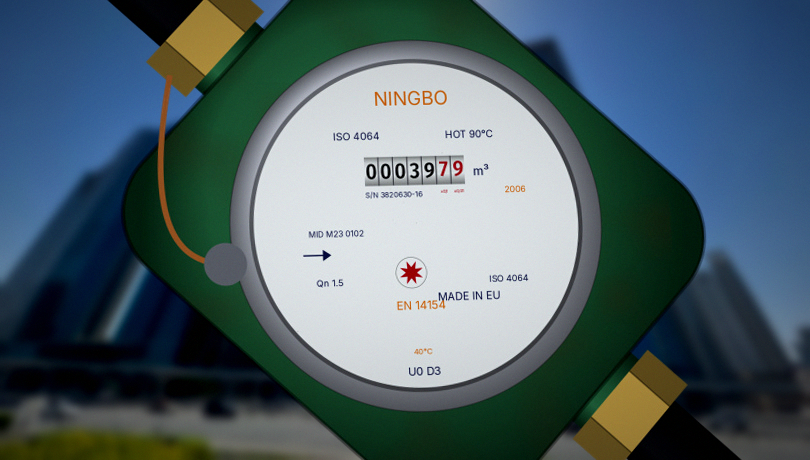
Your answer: 39.79 m³
